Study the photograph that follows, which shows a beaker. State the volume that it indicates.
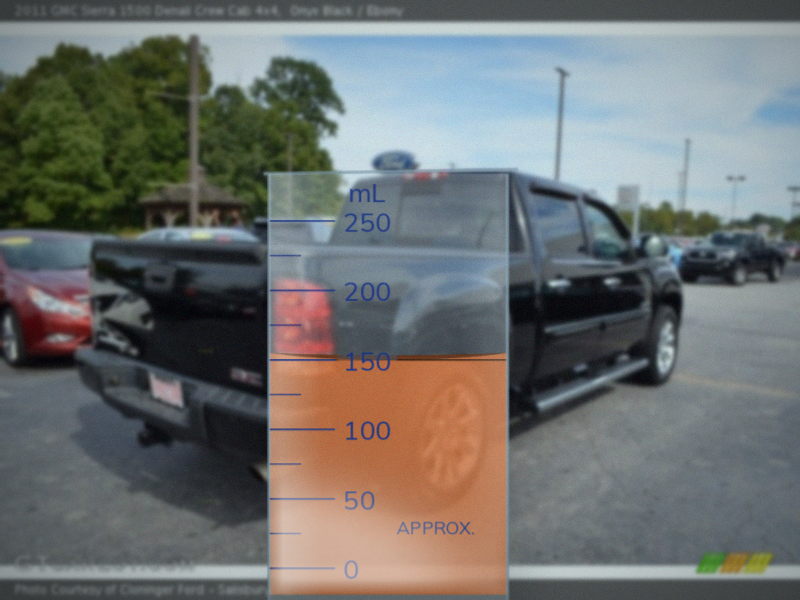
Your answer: 150 mL
